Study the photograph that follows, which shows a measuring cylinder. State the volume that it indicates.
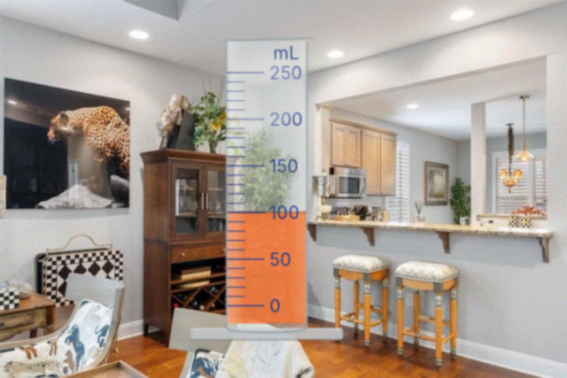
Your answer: 100 mL
